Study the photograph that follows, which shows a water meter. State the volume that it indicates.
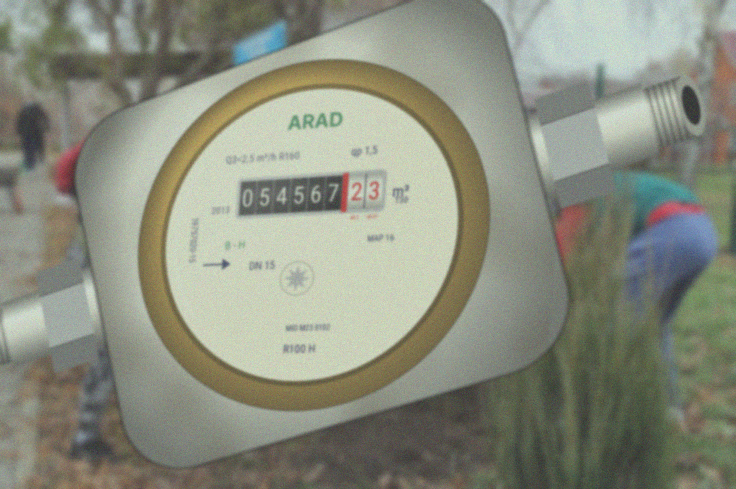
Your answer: 54567.23 m³
